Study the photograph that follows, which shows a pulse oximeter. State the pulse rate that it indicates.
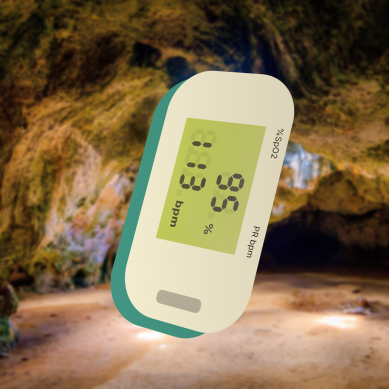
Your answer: 113 bpm
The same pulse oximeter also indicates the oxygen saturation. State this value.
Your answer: 95 %
